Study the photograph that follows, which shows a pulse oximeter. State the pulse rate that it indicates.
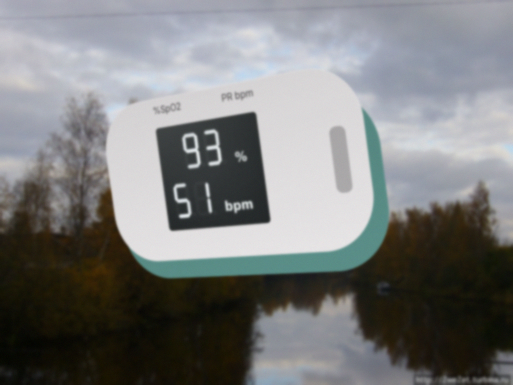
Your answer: 51 bpm
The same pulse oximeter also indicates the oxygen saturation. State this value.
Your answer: 93 %
